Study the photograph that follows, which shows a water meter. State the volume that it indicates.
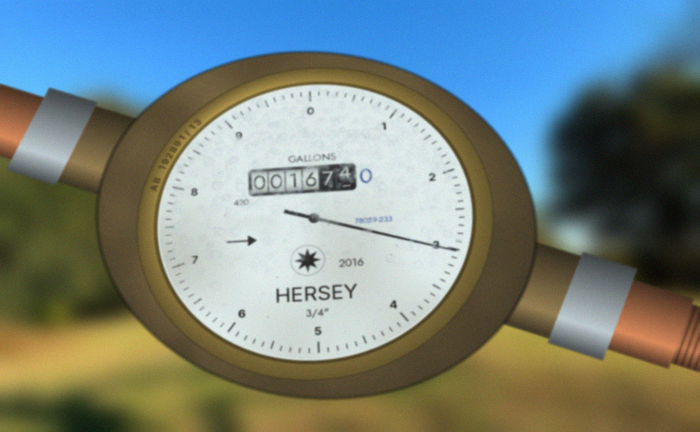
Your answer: 16743.0 gal
